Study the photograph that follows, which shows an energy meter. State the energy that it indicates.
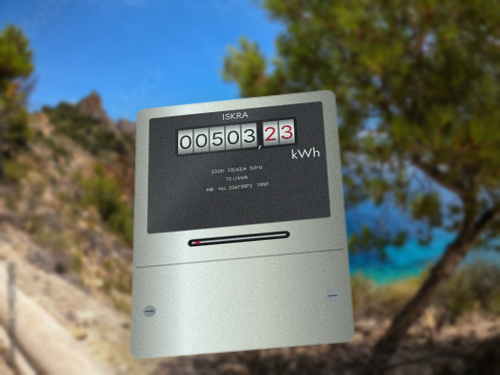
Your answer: 503.23 kWh
